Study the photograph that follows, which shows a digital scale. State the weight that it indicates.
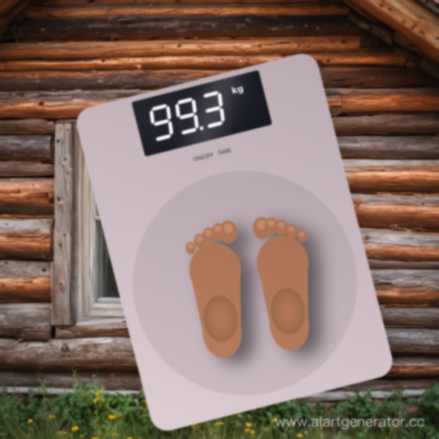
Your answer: 99.3 kg
